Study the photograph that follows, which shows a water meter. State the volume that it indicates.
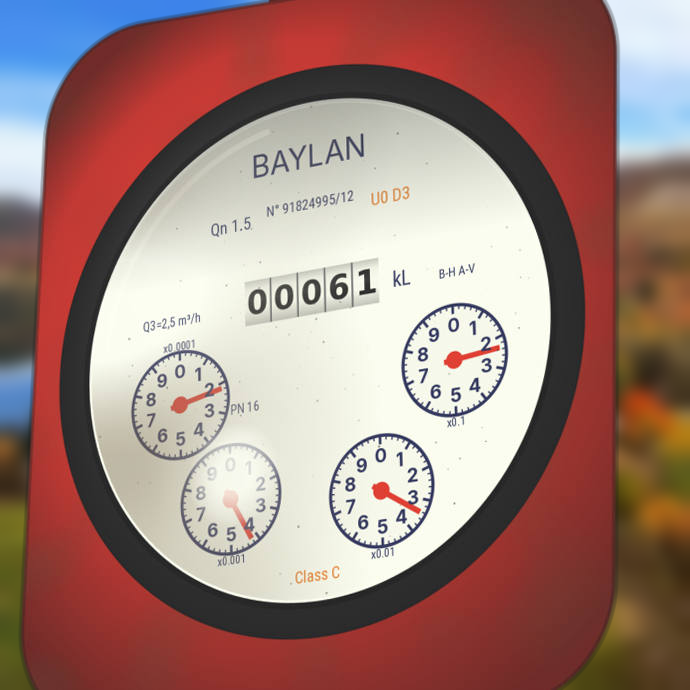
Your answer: 61.2342 kL
